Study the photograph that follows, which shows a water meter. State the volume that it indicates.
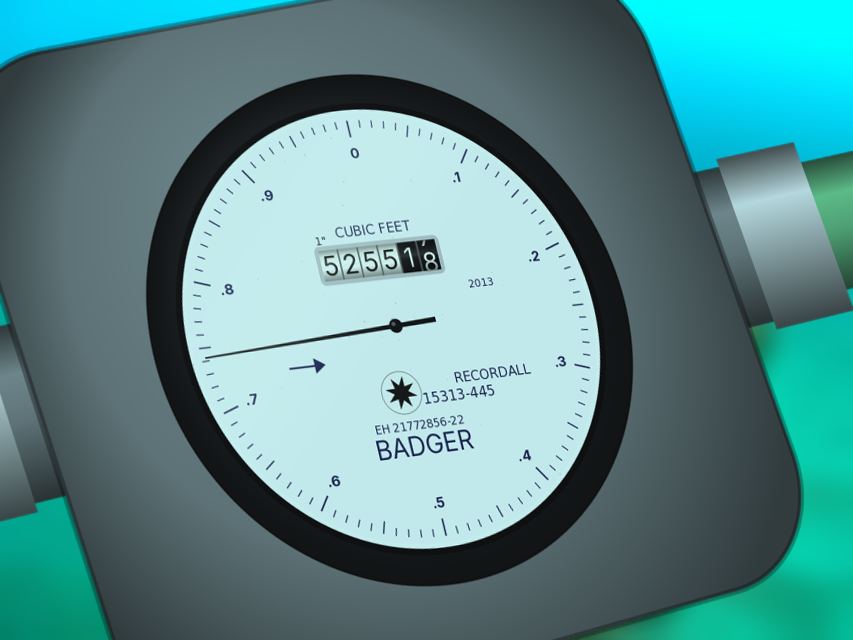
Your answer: 525517.74 ft³
